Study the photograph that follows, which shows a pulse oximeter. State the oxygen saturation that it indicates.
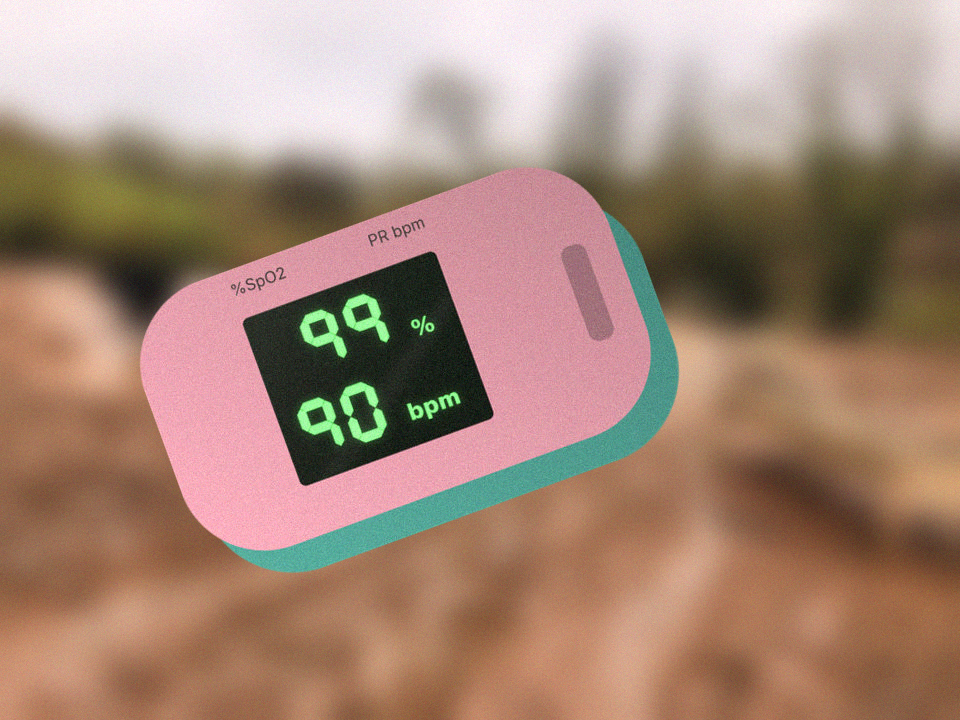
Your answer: 99 %
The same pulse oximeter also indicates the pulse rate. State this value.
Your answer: 90 bpm
